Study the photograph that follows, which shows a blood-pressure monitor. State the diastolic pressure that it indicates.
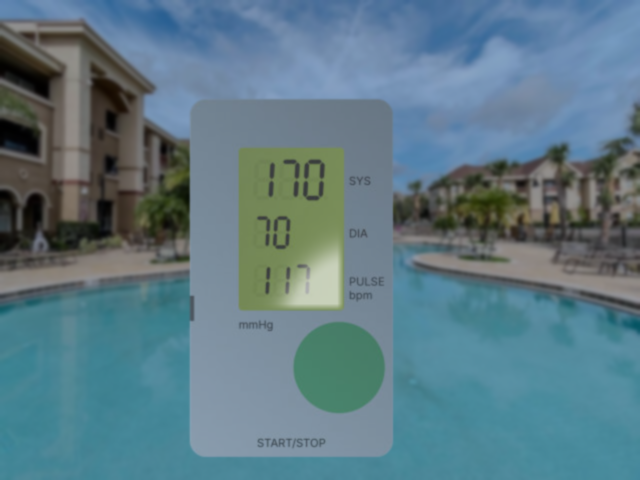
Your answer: 70 mmHg
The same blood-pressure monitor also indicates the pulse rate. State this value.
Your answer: 117 bpm
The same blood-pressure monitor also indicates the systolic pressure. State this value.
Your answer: 170 mmHg
